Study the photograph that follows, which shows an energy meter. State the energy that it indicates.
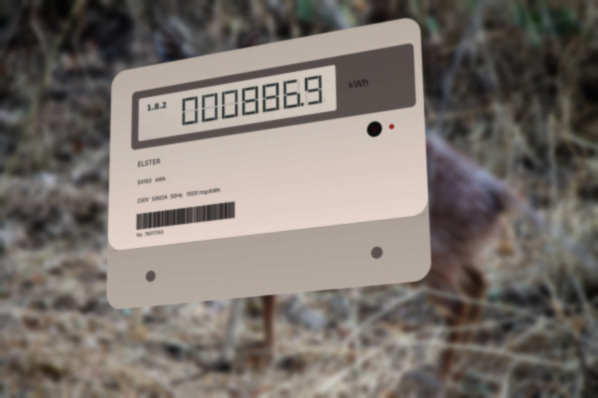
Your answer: 886.9 kWh
